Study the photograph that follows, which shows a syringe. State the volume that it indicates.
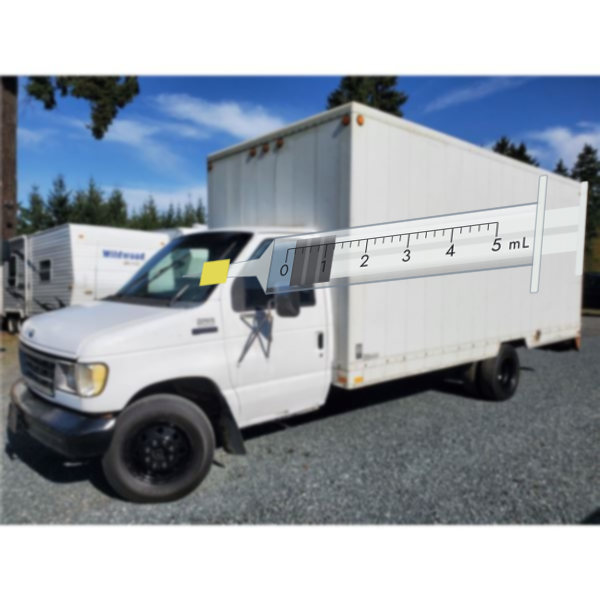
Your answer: 0.2 mL
